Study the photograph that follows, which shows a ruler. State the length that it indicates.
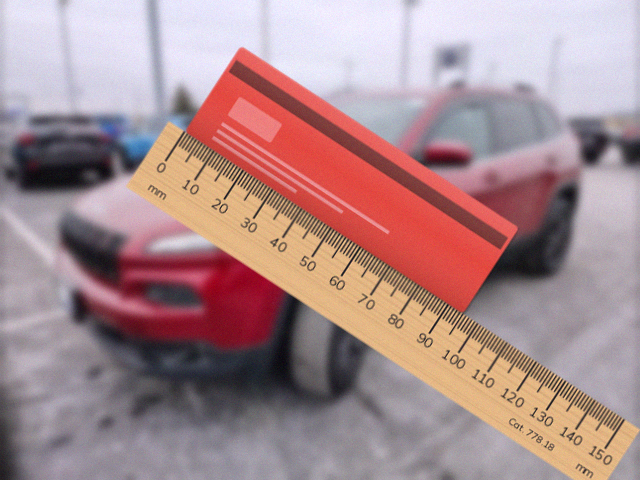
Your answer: 95 mm
